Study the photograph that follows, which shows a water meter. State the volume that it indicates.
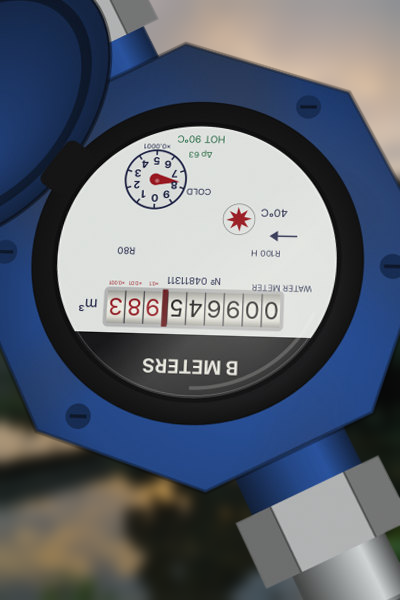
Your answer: 9645.9837 m³
